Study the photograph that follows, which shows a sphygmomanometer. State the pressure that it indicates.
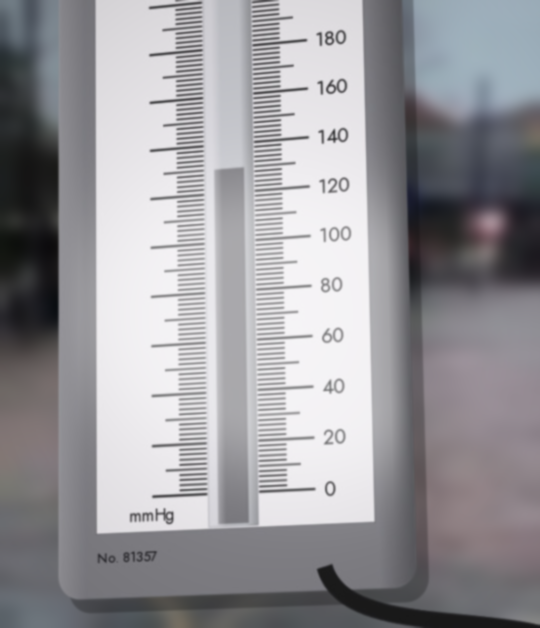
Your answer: 130 mmHg
